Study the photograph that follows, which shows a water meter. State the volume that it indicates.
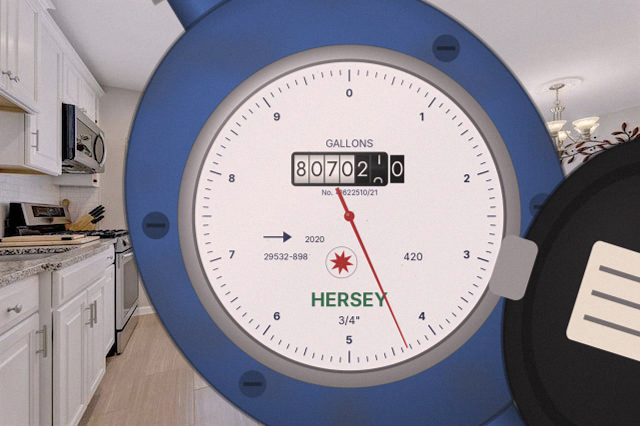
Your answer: 8070214.3 gal
